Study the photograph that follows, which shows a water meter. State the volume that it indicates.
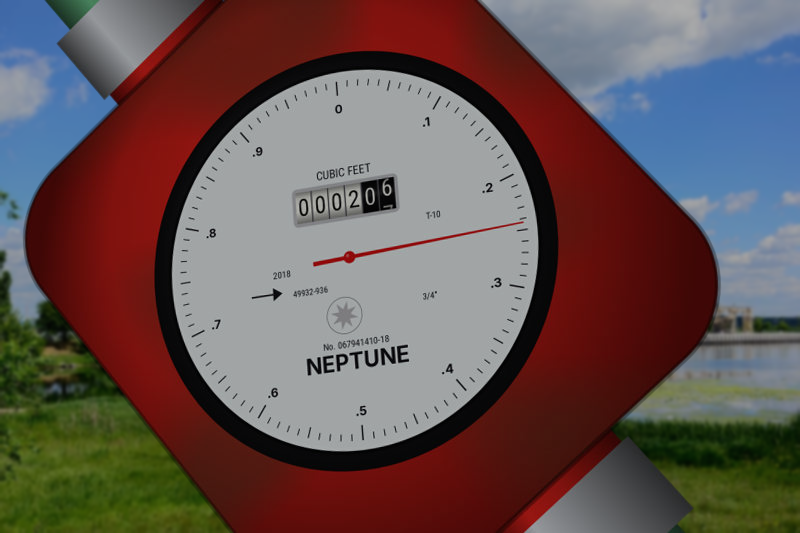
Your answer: 206.24 ft³
